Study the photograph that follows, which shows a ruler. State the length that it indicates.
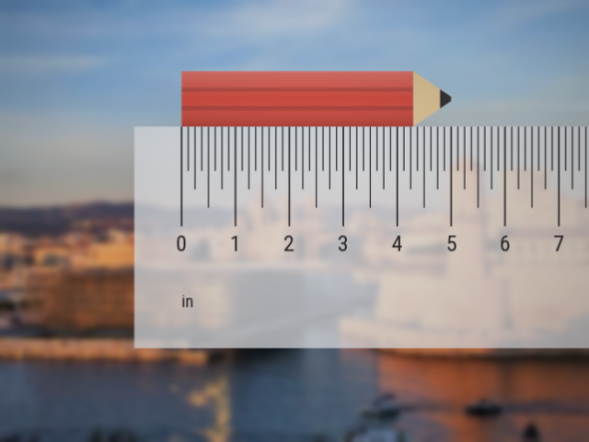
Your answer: 5 in
